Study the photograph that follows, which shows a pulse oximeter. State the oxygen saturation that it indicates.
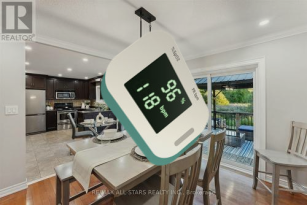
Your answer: 96 %
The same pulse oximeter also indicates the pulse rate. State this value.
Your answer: 118 bpm
